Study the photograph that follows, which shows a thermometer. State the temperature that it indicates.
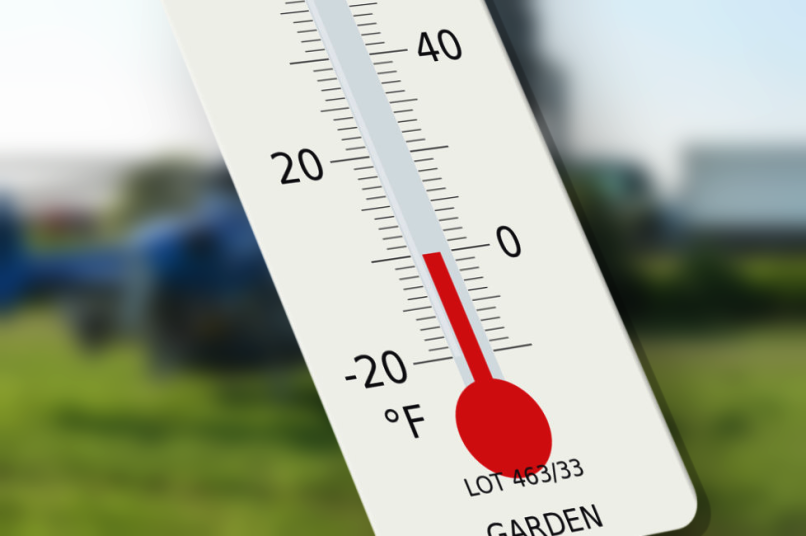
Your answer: 0 °F
